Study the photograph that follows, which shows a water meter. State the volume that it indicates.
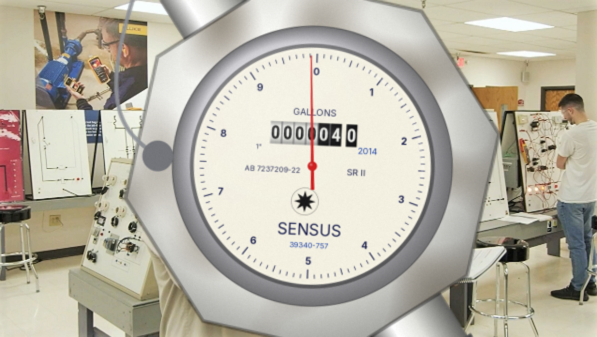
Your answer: 39.9 gal
